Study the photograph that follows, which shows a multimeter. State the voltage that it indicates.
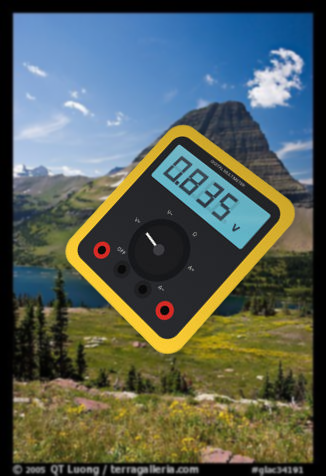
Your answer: 0.835 V
